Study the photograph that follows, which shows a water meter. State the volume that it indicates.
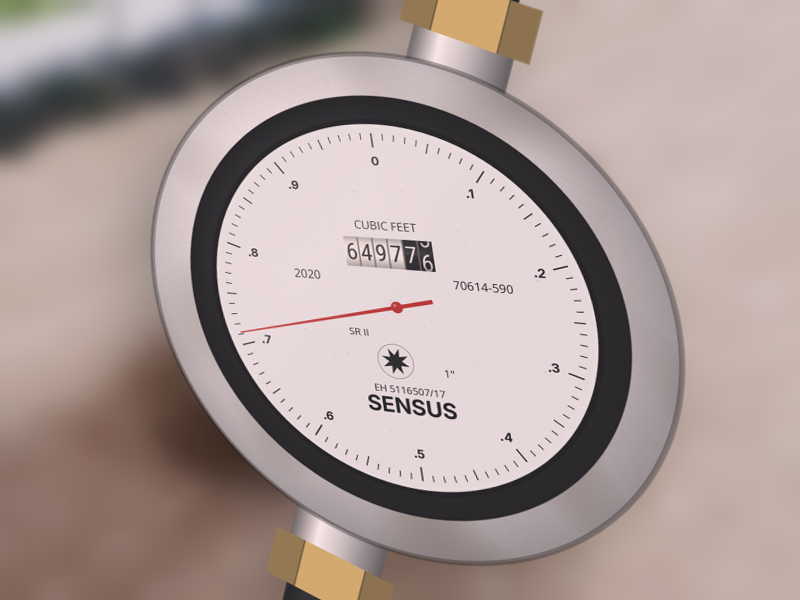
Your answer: 649775.71 ft³
